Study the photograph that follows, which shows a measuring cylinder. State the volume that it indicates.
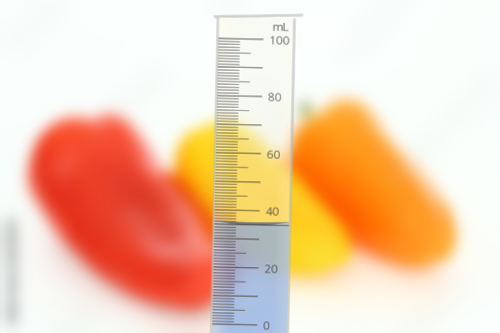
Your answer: 35 mL
